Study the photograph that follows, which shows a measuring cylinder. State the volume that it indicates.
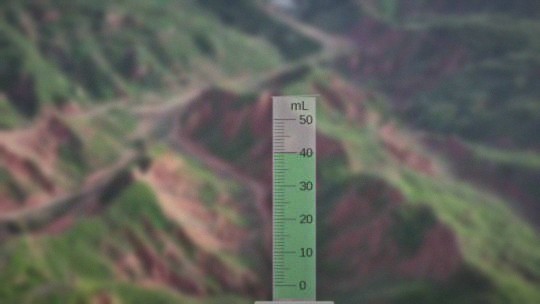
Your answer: 40 mL
